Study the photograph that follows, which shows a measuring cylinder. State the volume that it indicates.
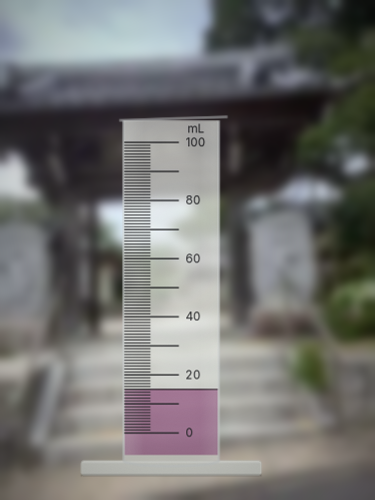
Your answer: 15 mL
